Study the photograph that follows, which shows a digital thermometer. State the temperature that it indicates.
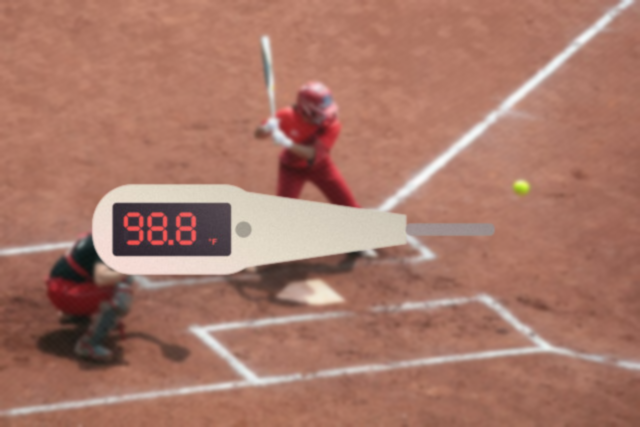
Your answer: 98.8 °F
